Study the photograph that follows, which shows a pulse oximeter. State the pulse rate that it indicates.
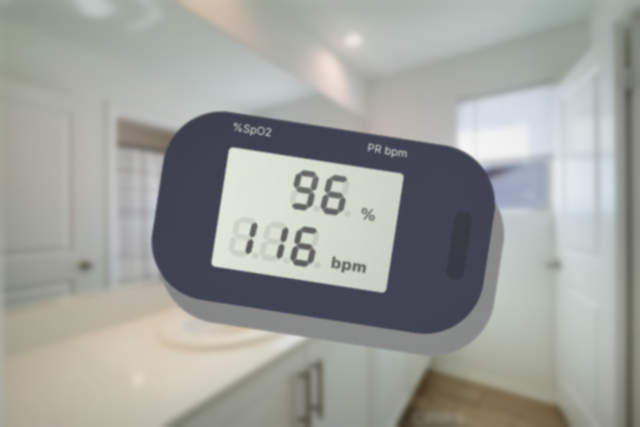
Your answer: 116 bpm
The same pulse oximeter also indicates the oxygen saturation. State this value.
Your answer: 96 %
